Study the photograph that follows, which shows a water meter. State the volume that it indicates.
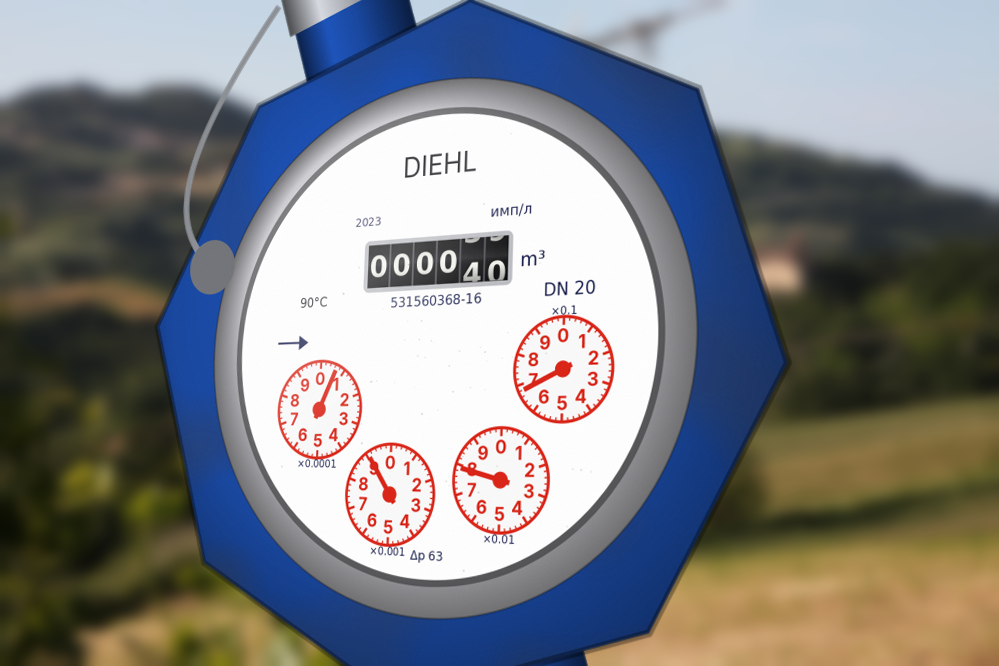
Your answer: 39.6790 m³
